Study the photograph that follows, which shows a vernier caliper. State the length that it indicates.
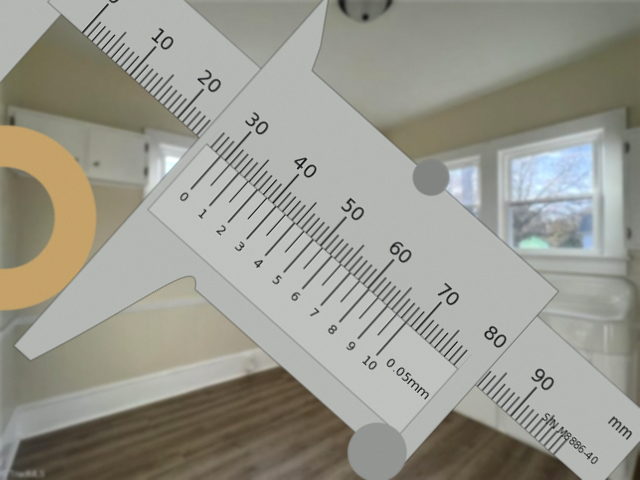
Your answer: 29.0 mm
